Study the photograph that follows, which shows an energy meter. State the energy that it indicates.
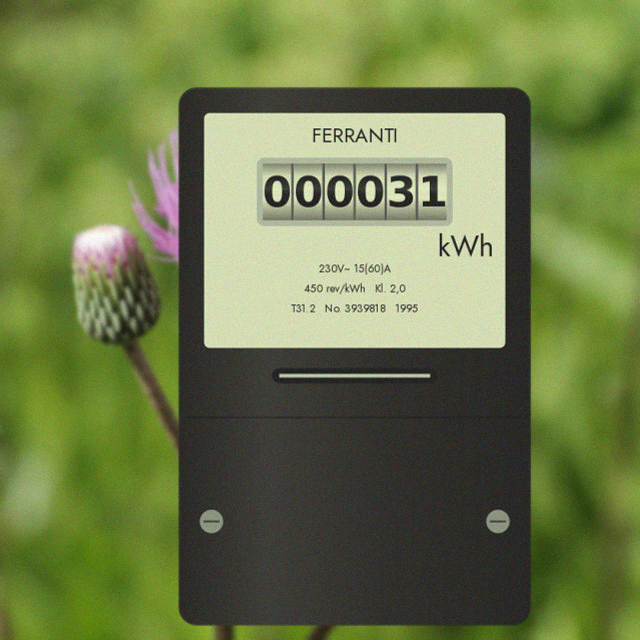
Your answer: 31 kWh
